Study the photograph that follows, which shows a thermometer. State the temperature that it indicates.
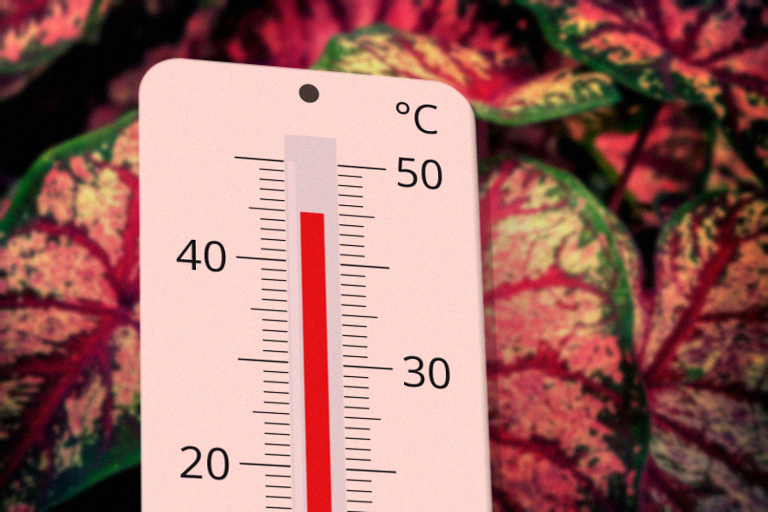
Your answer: 45 °C
